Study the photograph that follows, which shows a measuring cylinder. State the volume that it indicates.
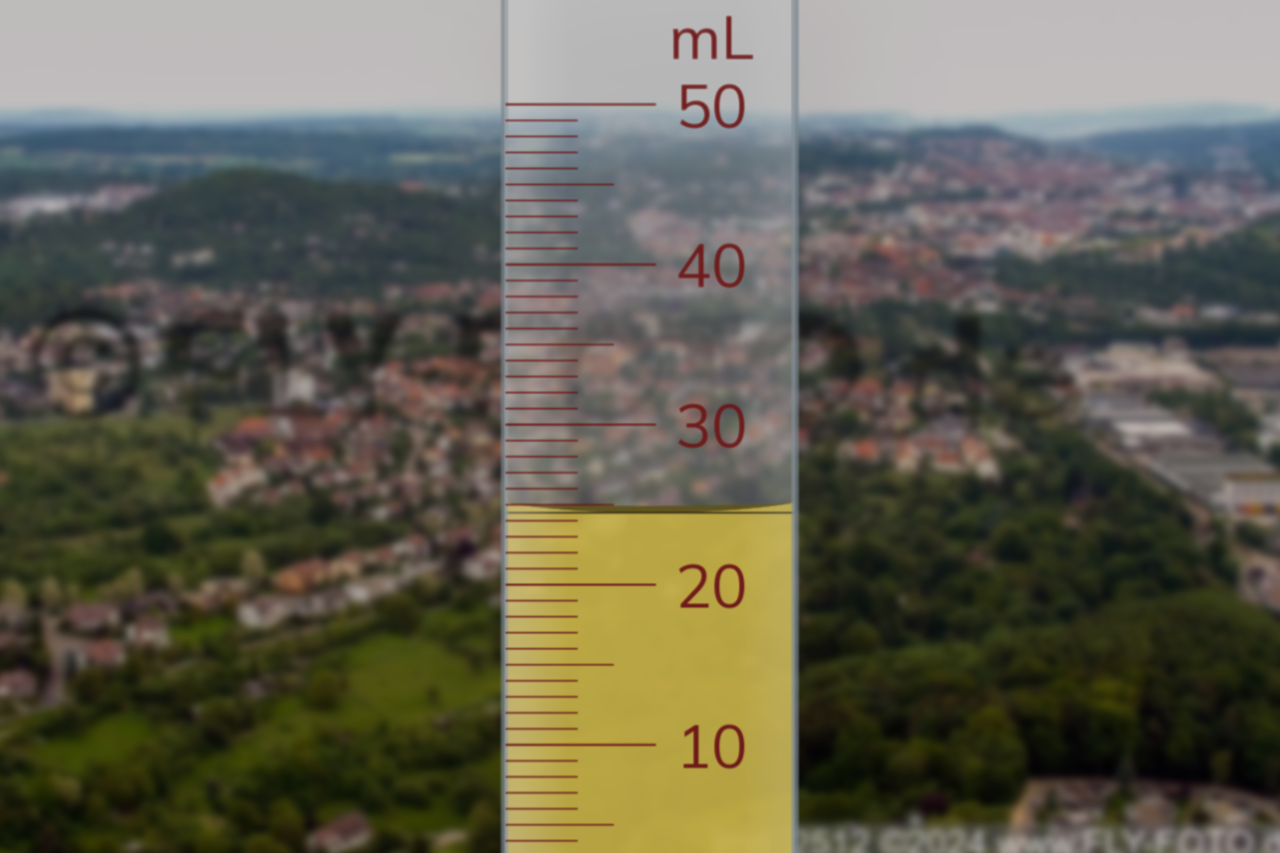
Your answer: 24.5 mL
